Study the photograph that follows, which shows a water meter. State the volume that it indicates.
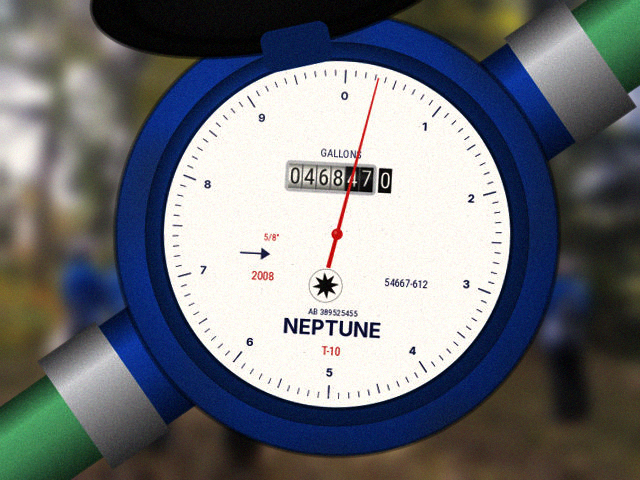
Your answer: 468470.3 gal
